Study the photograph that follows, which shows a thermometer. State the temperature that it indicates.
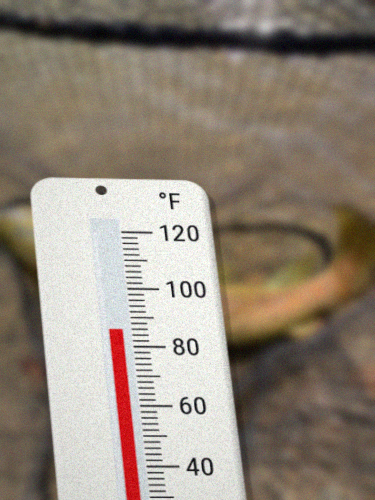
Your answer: 86 °F
